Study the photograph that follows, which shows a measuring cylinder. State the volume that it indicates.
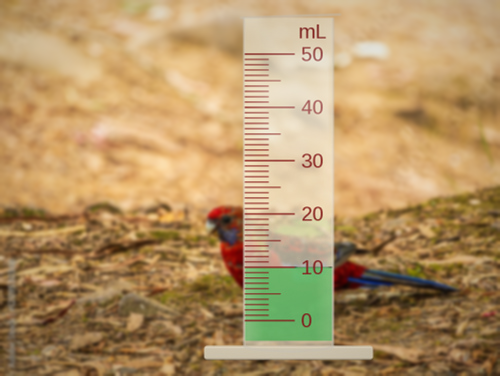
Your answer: 10 mL
